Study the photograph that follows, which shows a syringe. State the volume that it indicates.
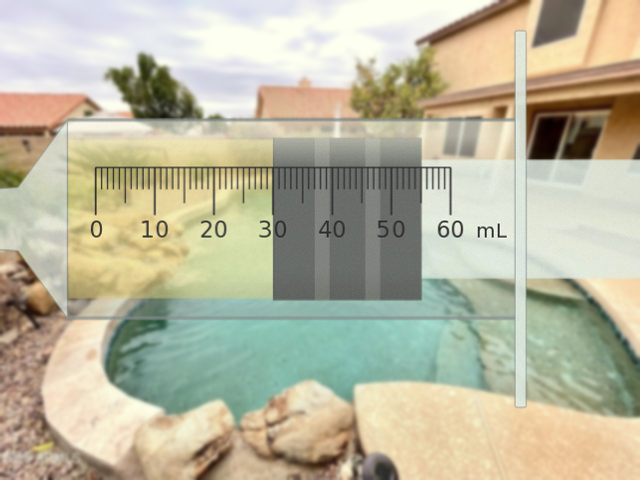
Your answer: 30 mL
